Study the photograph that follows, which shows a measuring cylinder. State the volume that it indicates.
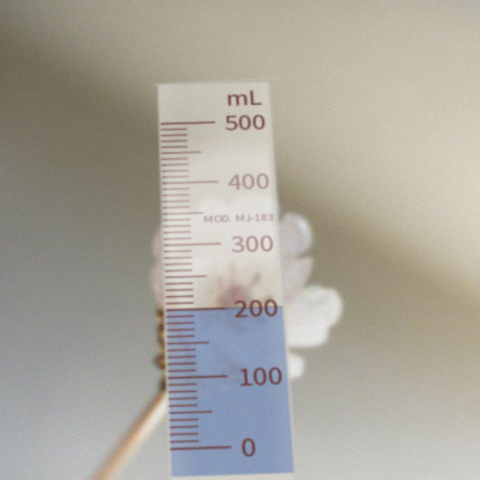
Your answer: 200 mL
